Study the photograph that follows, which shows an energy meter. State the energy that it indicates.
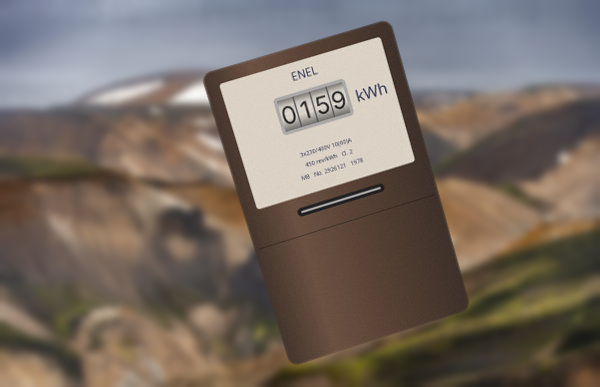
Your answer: 159 kWh
